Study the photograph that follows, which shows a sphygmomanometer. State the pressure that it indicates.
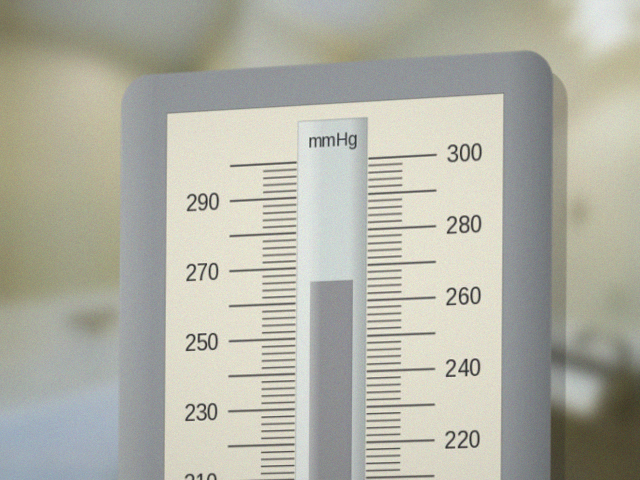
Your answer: 266 mmHg
